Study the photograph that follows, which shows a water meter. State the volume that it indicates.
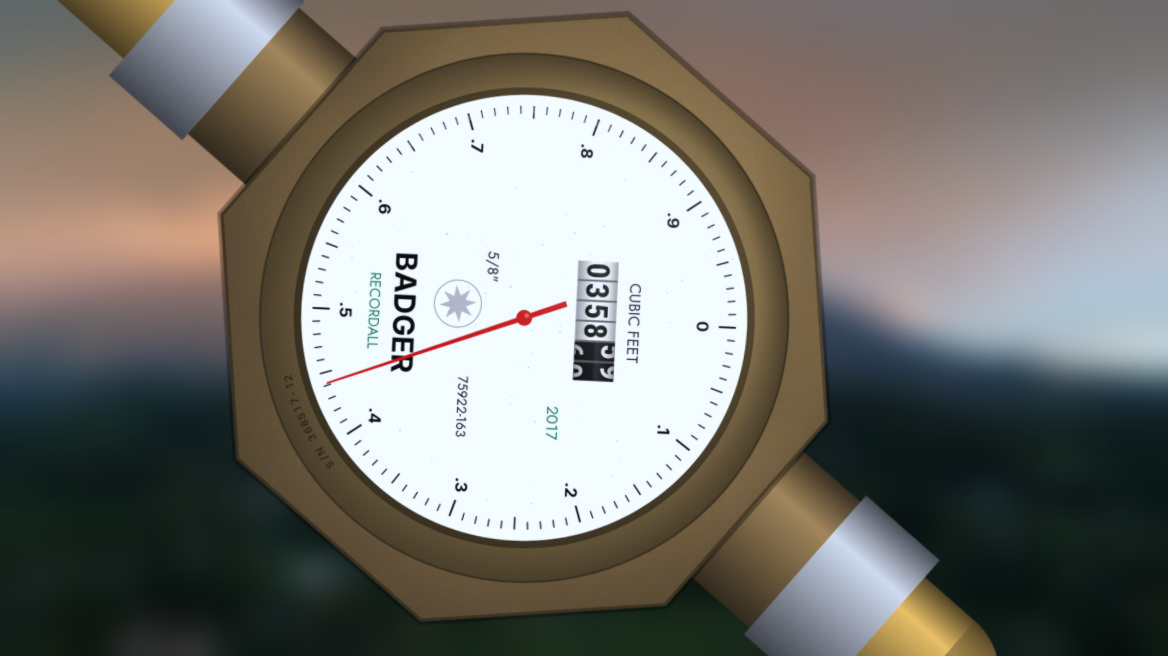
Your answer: 35859.44 ft³
